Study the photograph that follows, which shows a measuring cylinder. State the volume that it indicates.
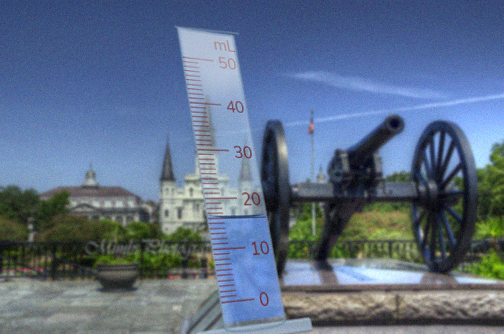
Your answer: 16 mL
